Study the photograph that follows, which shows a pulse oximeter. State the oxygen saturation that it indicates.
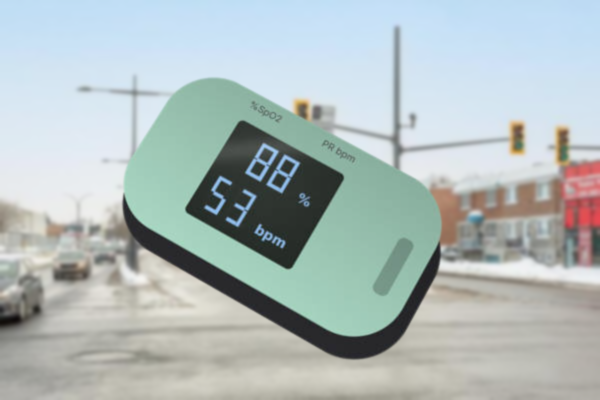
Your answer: 88 %
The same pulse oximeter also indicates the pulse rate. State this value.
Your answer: 53 bpm
